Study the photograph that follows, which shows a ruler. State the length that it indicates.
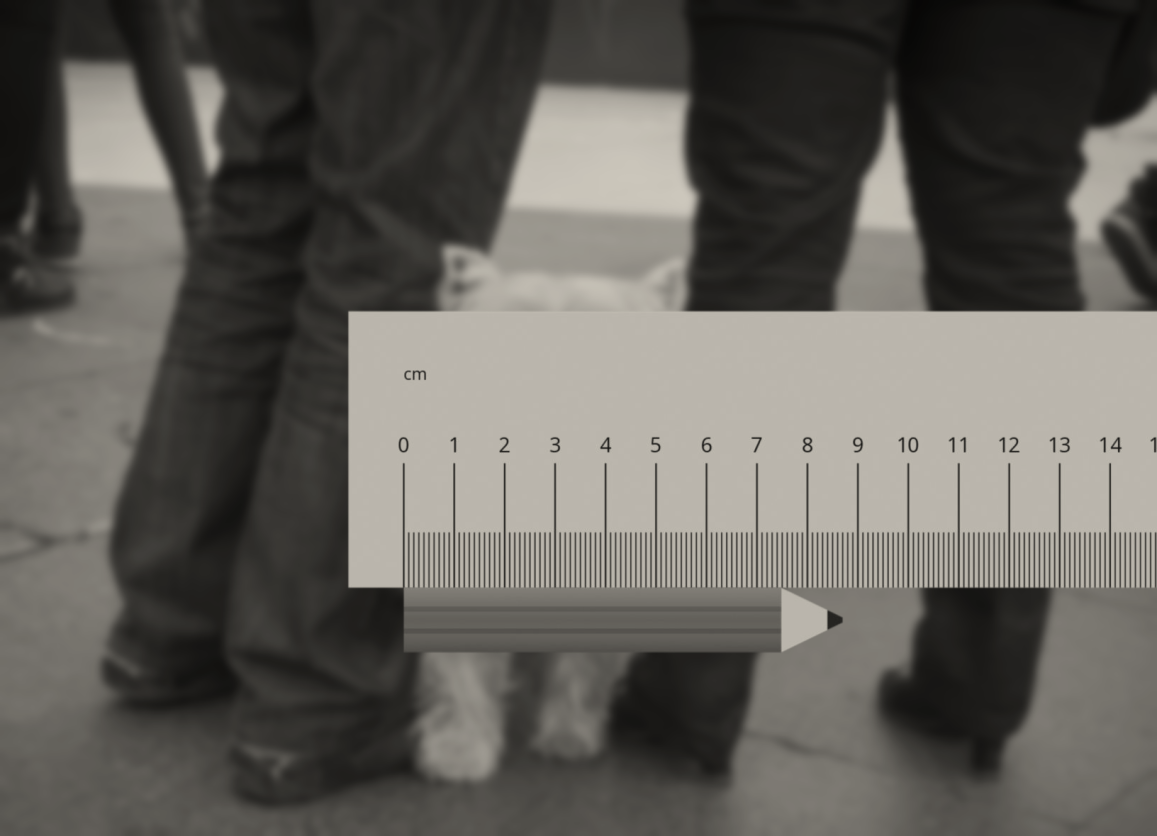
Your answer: 8.7 cm
